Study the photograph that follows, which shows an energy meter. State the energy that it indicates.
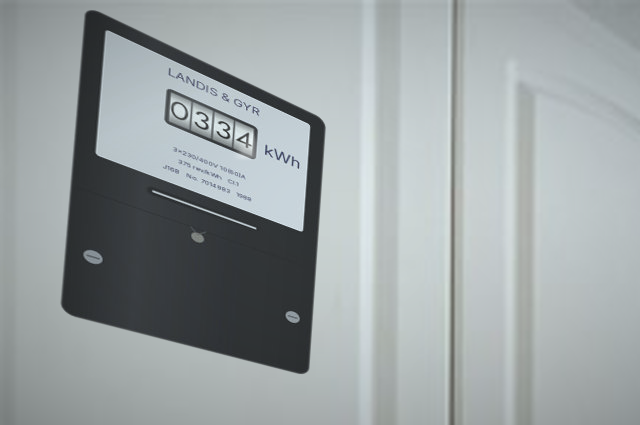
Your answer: 334 kWh
